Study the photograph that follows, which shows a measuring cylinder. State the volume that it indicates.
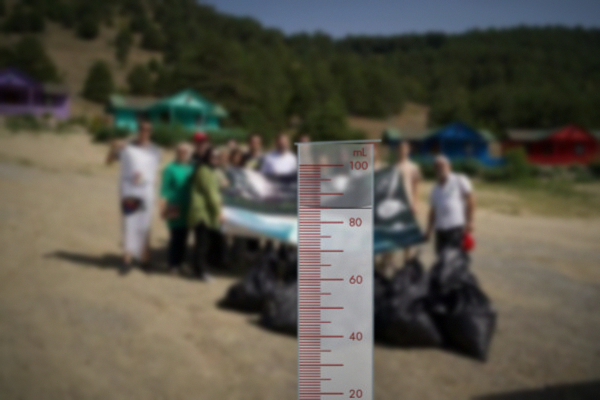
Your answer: 85 mL
